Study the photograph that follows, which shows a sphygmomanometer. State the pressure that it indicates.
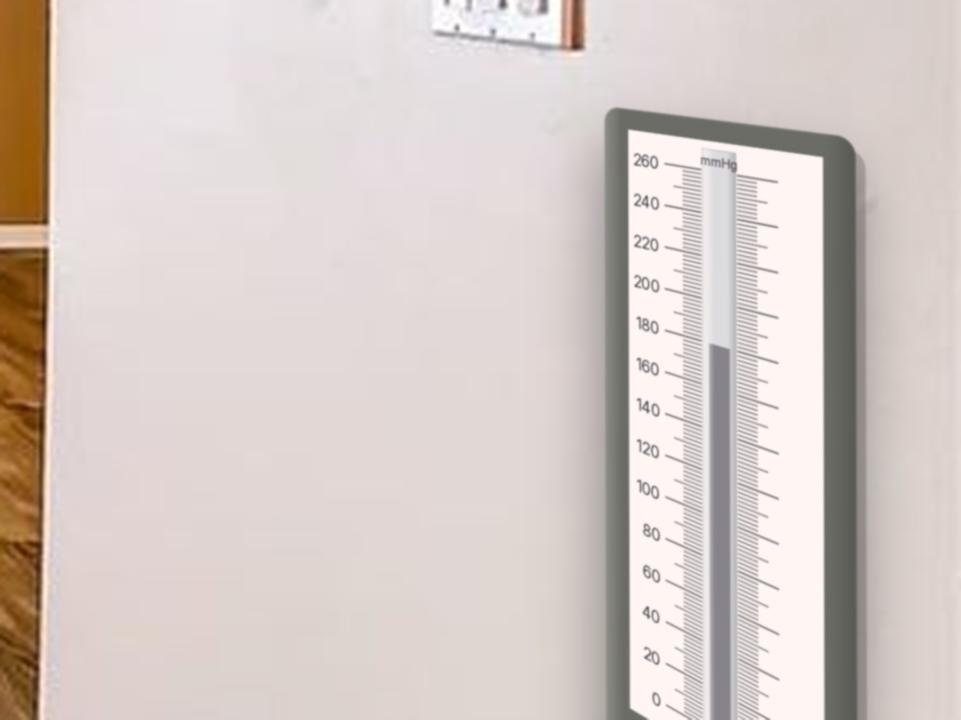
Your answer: 180 mmHg
